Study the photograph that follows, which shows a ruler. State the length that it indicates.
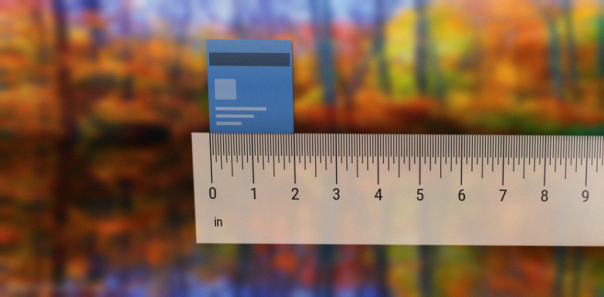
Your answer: 2 in
